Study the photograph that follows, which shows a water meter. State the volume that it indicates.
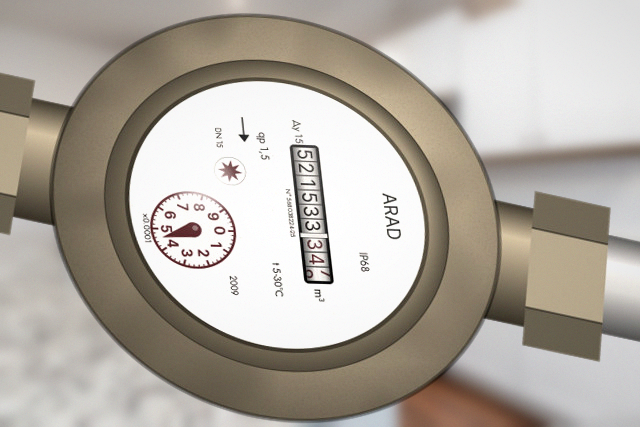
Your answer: 521533.3474 m³
